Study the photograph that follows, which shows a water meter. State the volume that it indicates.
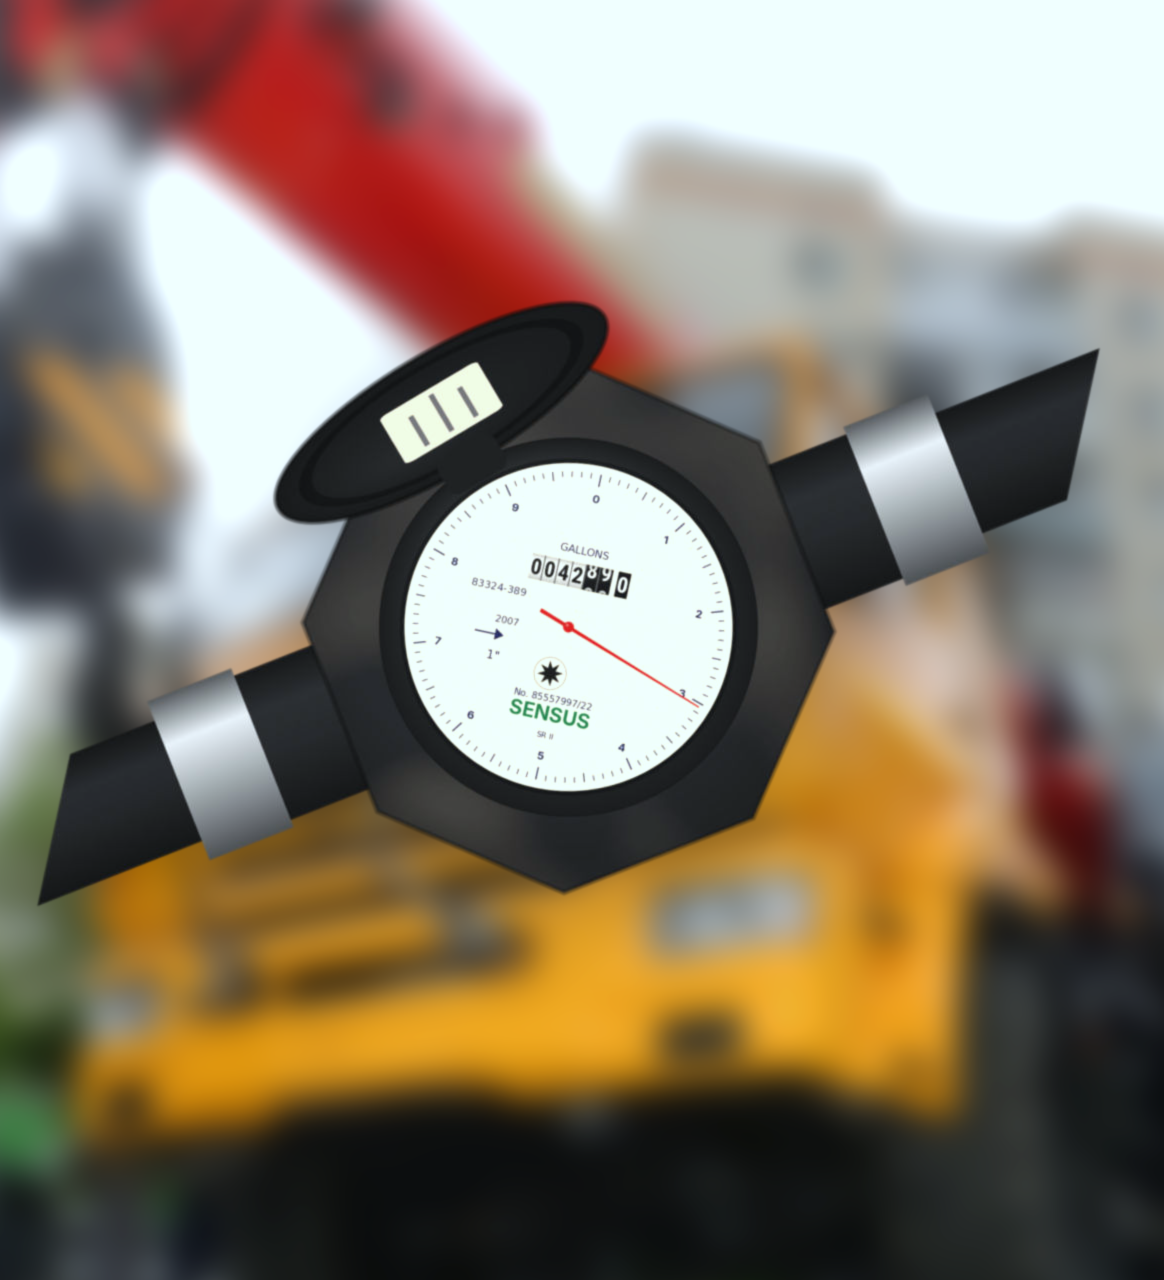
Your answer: 42893.0 gal
